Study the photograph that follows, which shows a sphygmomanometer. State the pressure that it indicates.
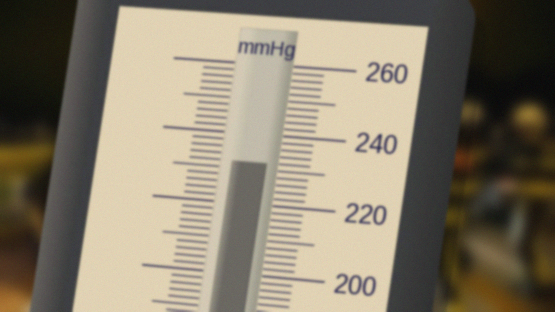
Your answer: 232 mmHg
